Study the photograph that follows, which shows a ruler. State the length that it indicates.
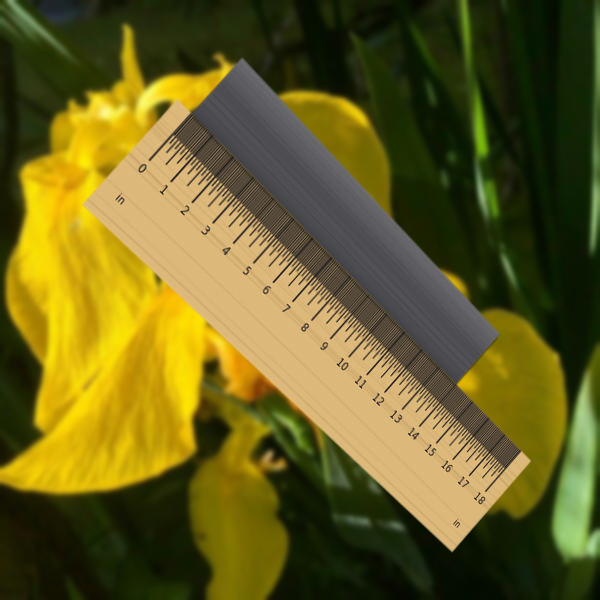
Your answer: 14 in
